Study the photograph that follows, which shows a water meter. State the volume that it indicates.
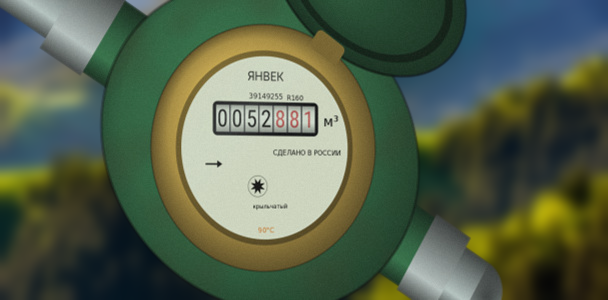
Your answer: 52.881 m³
